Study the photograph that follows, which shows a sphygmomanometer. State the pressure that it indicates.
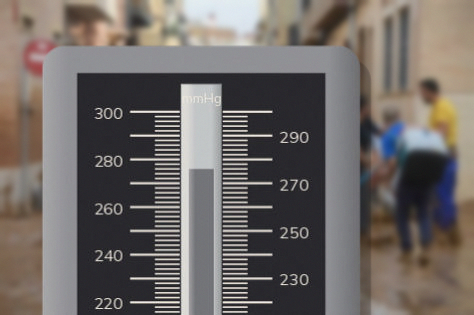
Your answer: 276 mmHg
